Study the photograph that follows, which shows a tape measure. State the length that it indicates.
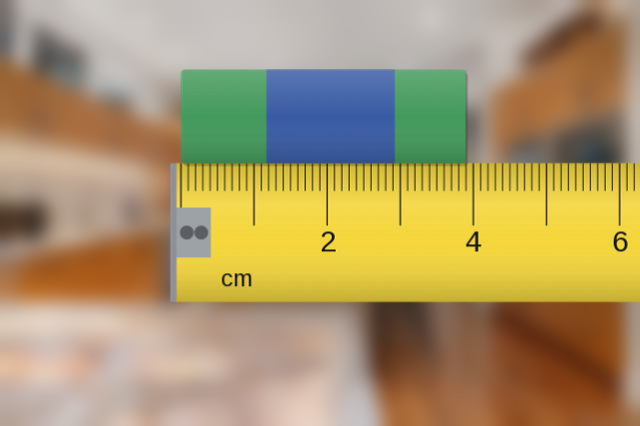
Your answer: 3.9 cm
